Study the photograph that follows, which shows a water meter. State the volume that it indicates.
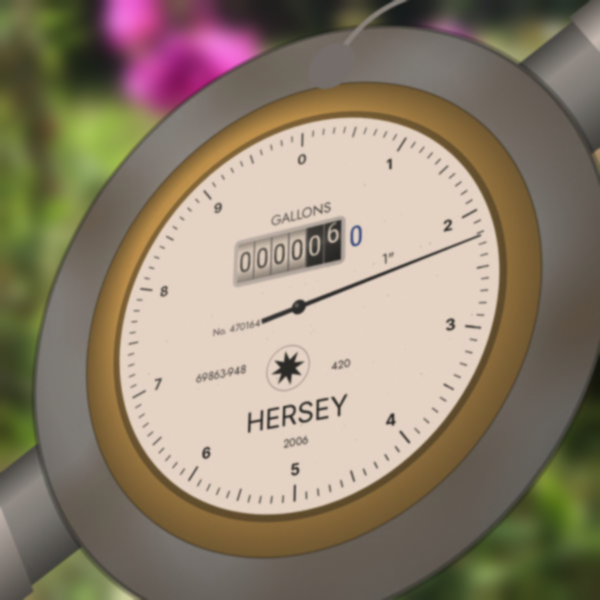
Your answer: 62.2 gal
